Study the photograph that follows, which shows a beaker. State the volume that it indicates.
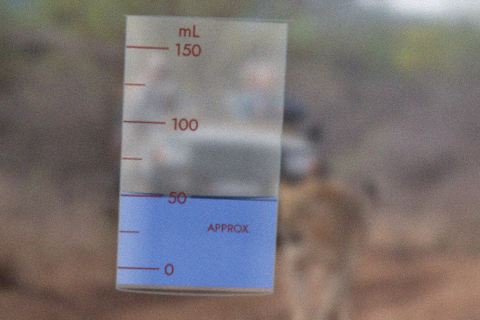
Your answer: 50 mL
